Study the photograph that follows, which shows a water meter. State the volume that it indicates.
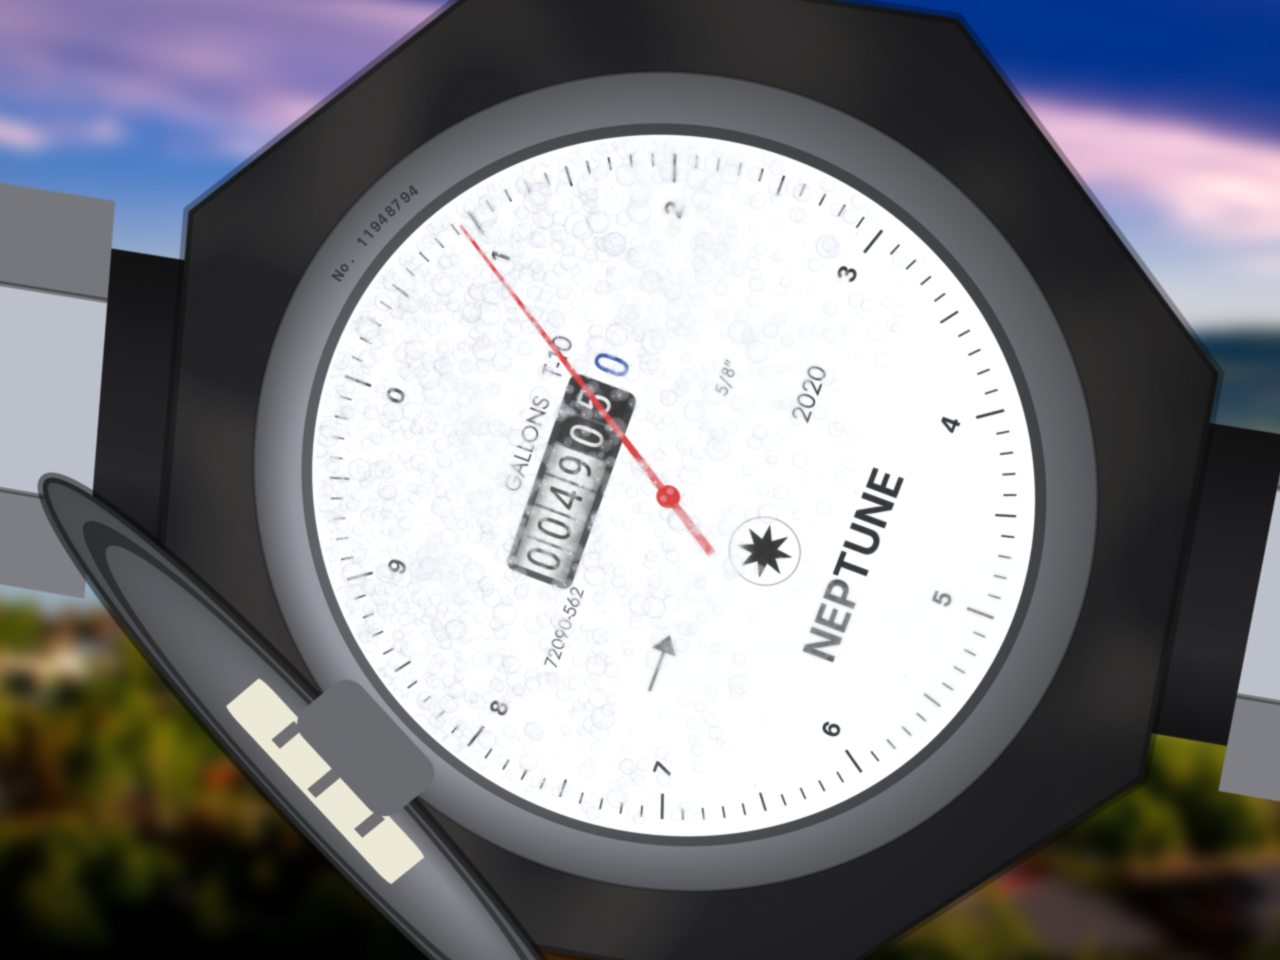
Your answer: 49050.9 gal
